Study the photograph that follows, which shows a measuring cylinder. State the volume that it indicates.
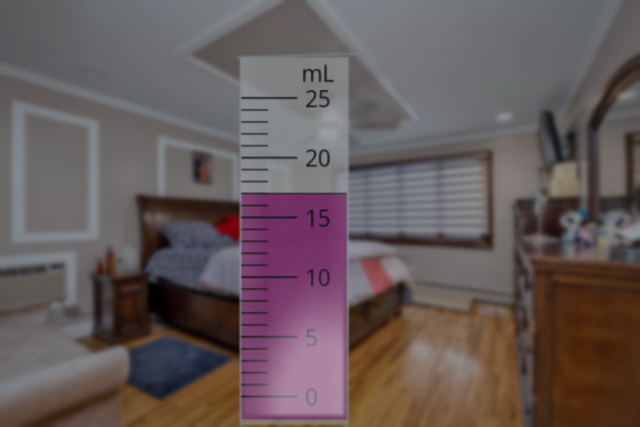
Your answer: 17 mL
